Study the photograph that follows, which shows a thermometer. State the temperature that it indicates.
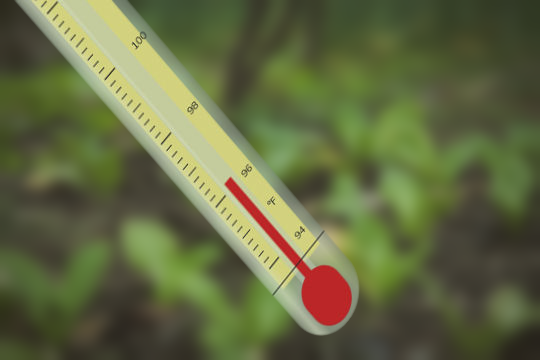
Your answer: 96.2 °F
